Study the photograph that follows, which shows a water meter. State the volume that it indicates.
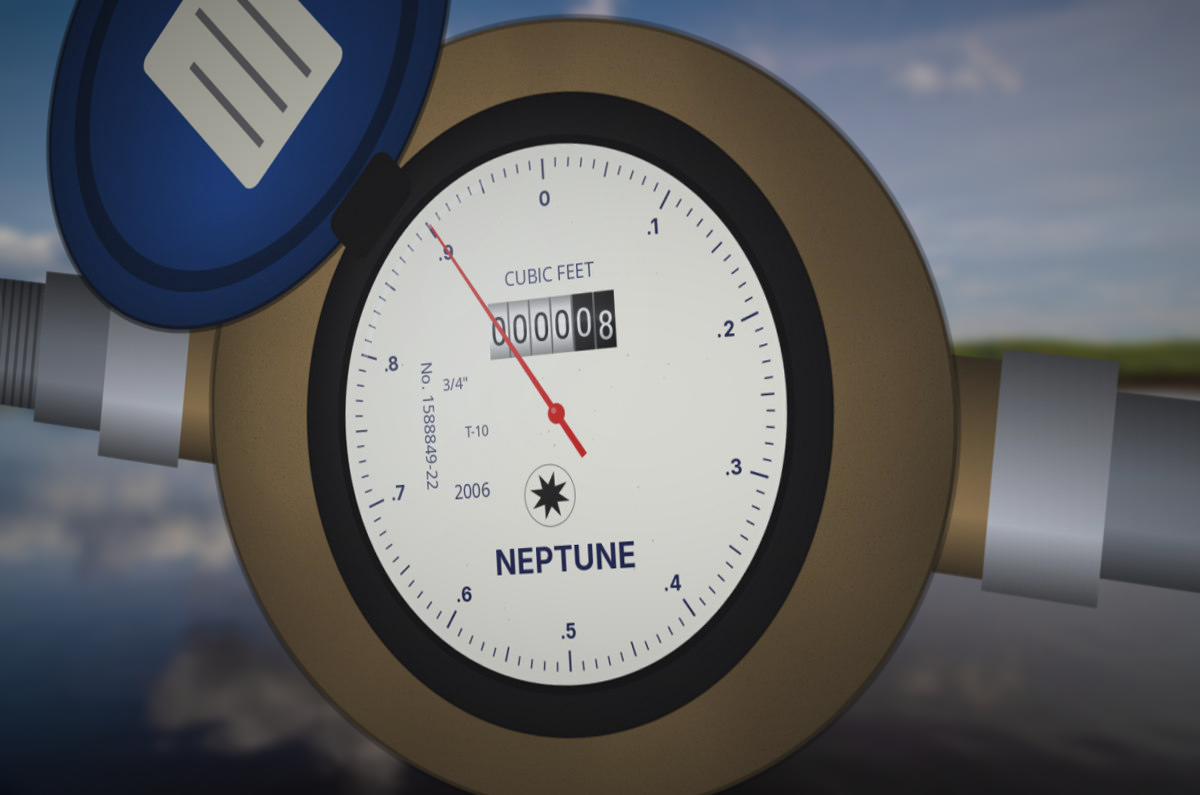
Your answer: 7.90 ft³
